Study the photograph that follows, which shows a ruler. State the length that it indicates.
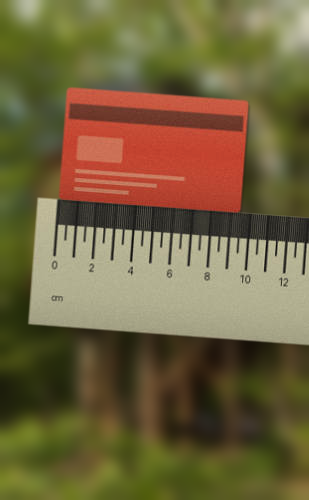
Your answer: 9.5 cm
